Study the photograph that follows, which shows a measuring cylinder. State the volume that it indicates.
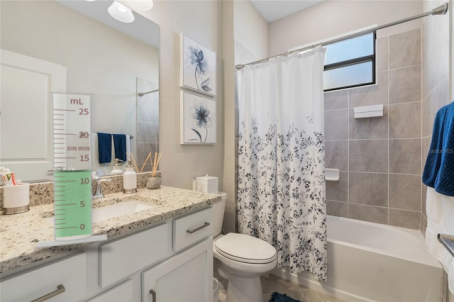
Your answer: 12 mL
